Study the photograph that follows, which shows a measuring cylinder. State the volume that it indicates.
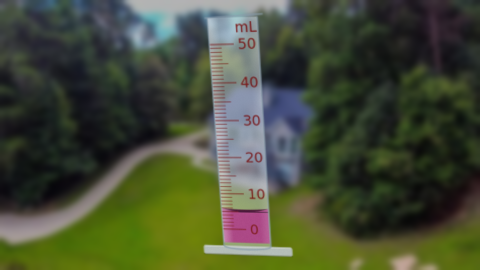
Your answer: 5 mL
